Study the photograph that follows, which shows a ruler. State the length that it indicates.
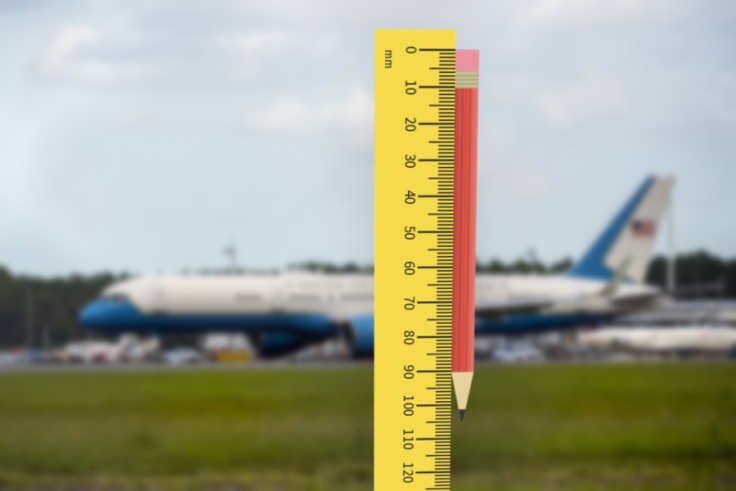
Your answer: 105 mm
